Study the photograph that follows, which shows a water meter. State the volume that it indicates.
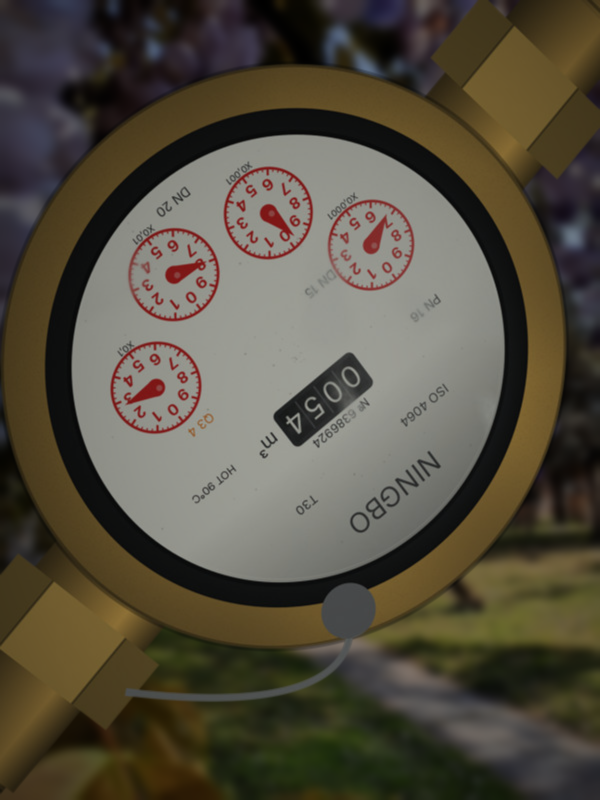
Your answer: 54.2796 m³
